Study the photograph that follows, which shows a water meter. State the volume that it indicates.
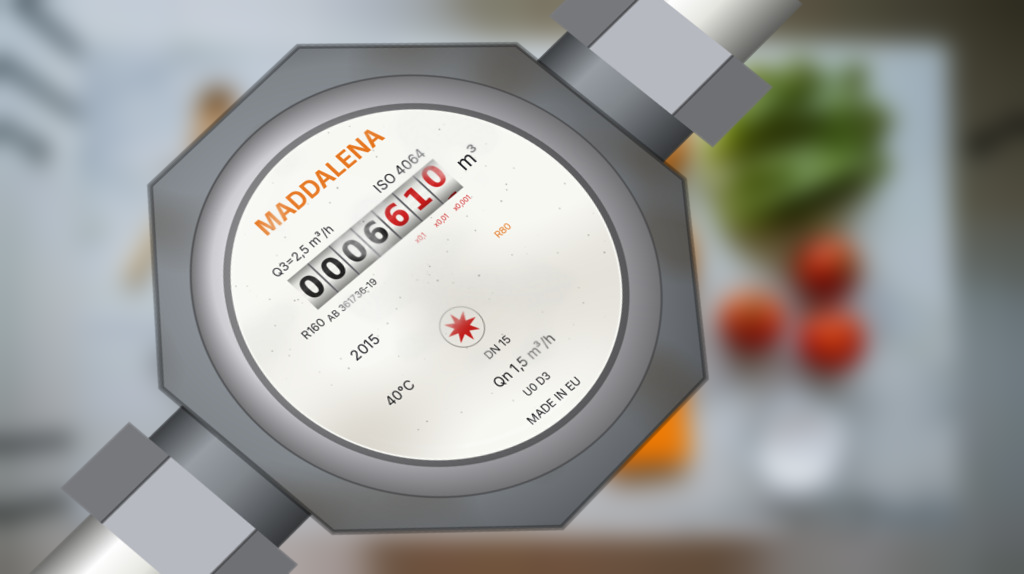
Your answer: 6.610 m³
